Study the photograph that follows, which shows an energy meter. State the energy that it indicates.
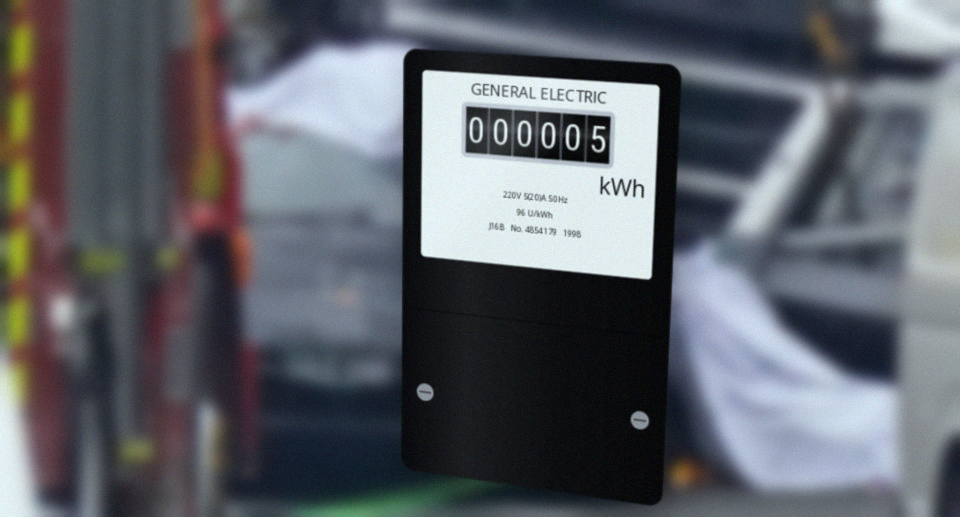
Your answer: 5 kWh
